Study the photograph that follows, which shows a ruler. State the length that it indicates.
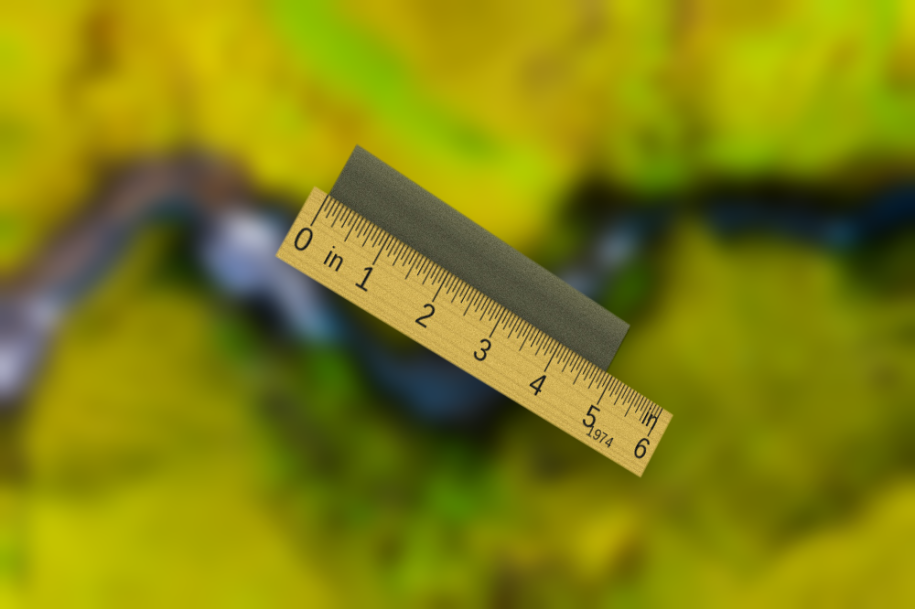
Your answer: 4.875 in
